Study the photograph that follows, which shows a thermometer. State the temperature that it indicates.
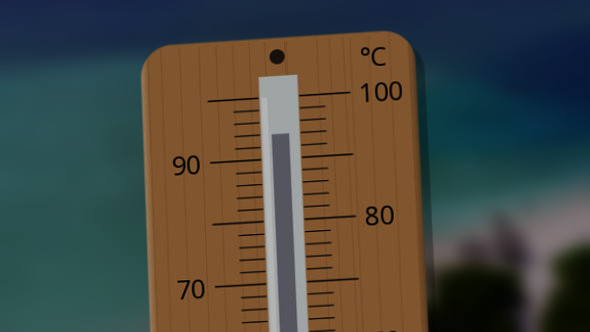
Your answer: 94 °C
